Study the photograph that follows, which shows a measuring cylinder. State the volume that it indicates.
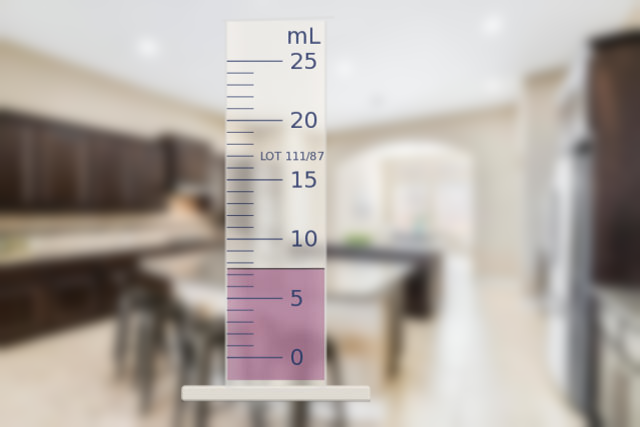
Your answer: 7.5 mL
